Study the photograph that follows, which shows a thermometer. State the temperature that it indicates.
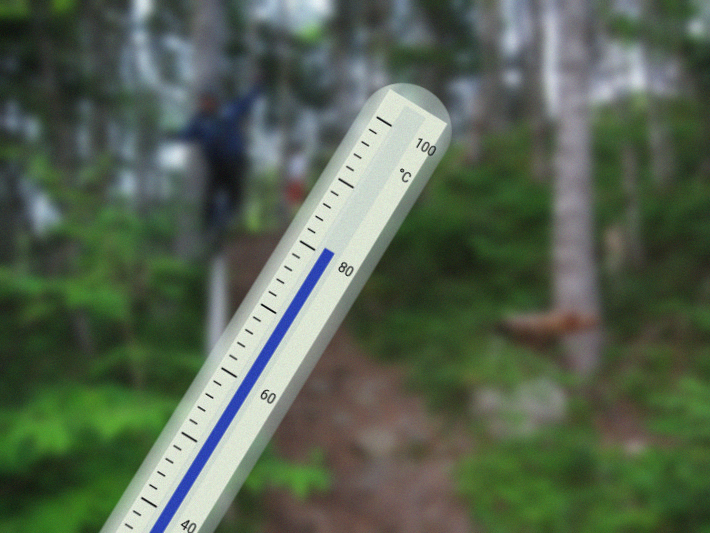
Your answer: 81 °C
